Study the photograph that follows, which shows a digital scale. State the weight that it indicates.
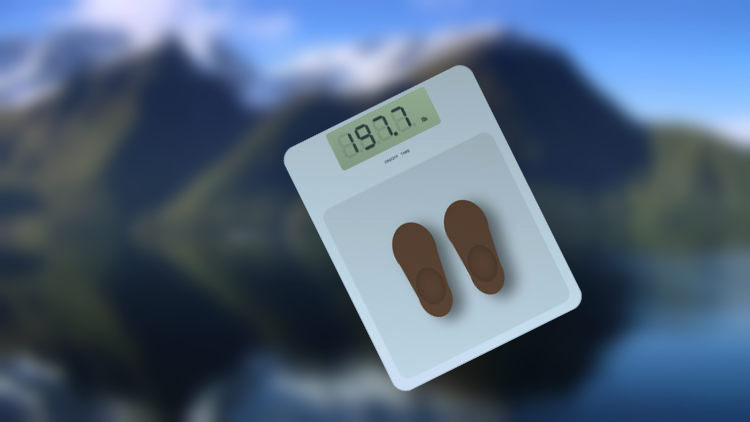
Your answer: 197.7 lb
